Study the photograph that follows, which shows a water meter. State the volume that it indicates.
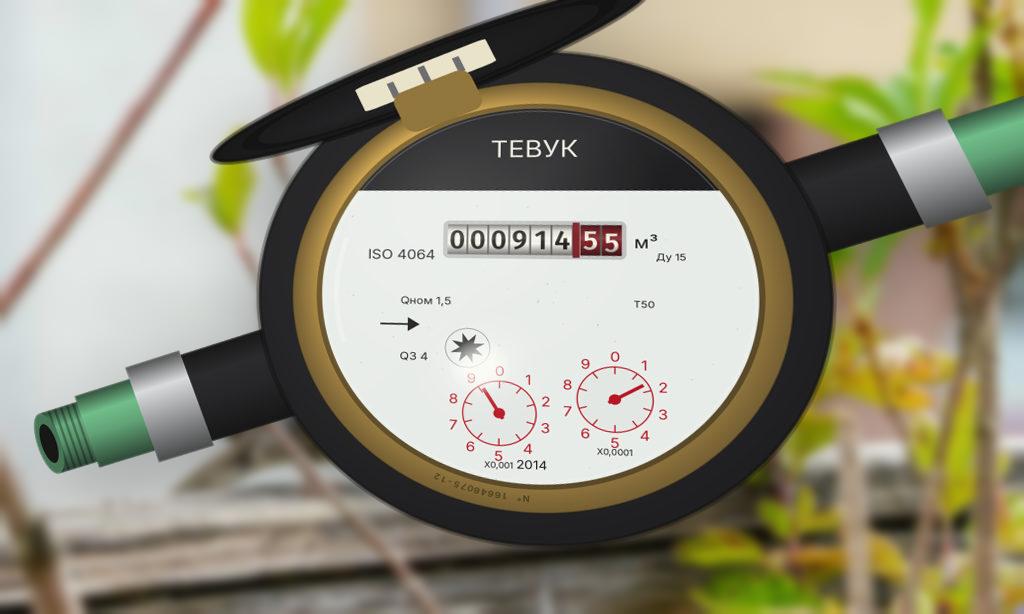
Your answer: 914.5491 m³
